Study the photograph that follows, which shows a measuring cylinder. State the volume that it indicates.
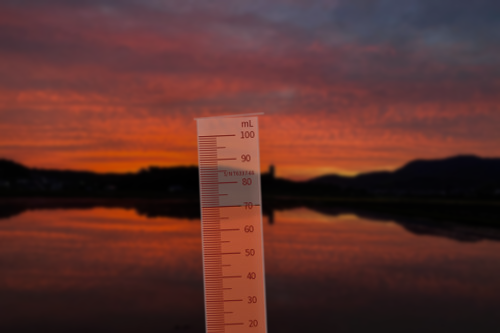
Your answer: 70 mL
